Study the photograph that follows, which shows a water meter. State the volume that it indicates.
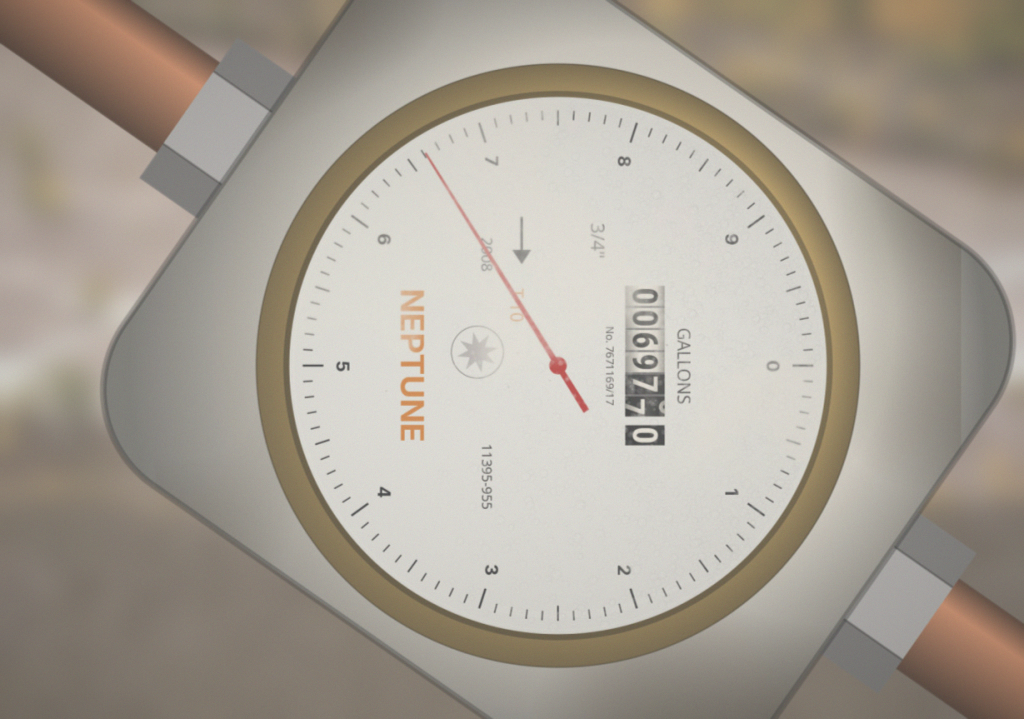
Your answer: 69766.6 gal
